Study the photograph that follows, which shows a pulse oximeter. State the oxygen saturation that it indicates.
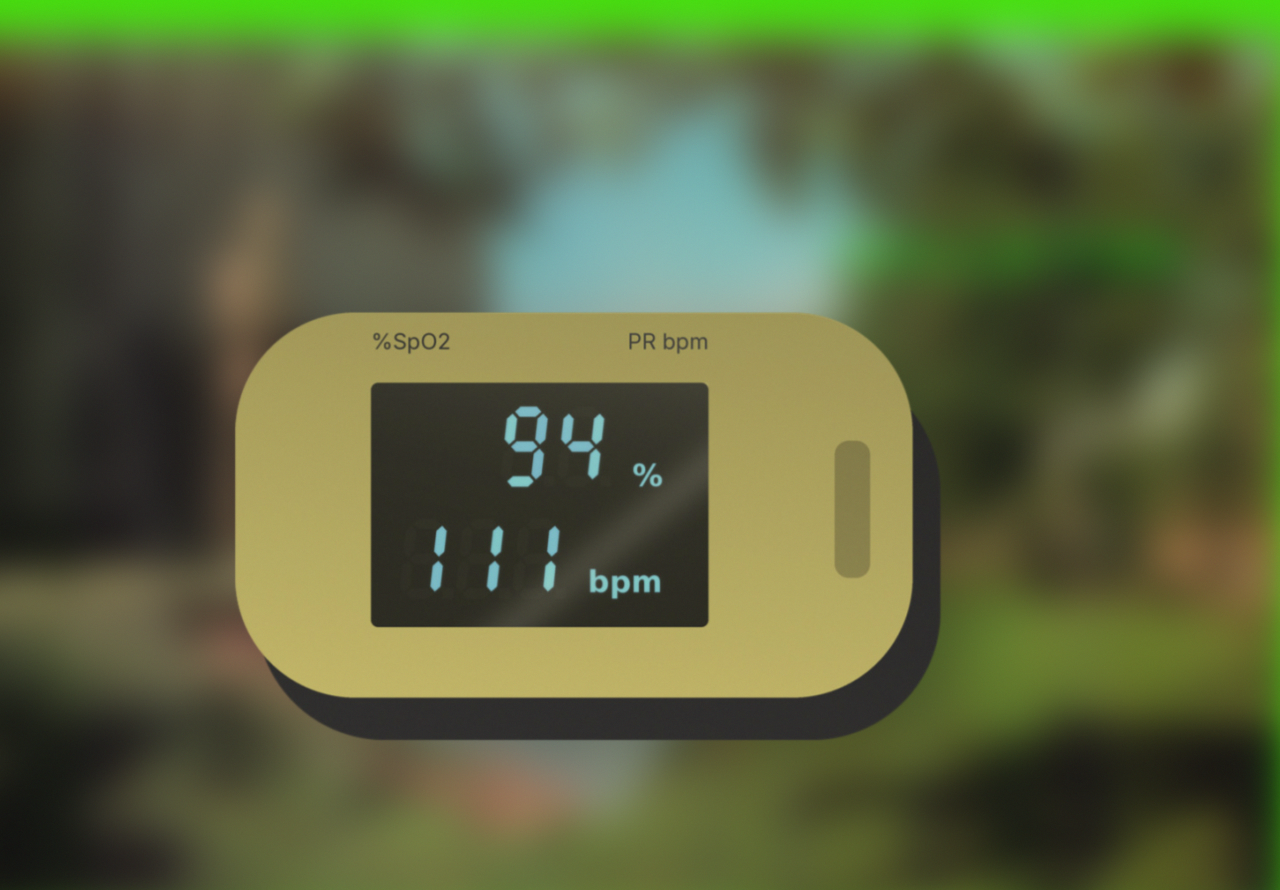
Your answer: 94 %
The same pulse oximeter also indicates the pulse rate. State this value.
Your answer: 111 bpm
